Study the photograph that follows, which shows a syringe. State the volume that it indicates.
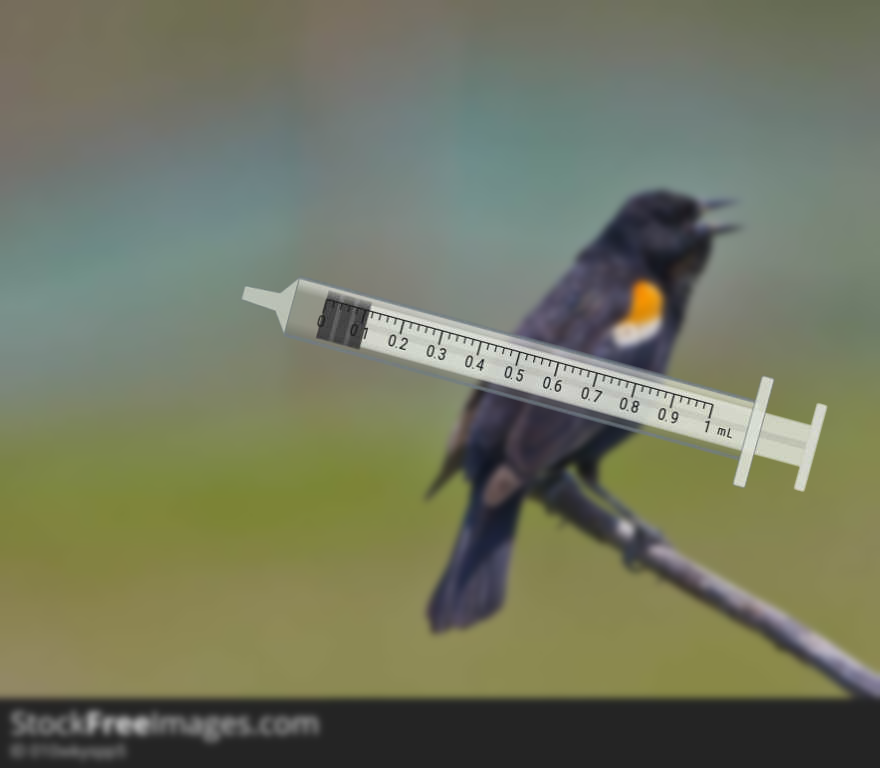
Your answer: 0 mL
